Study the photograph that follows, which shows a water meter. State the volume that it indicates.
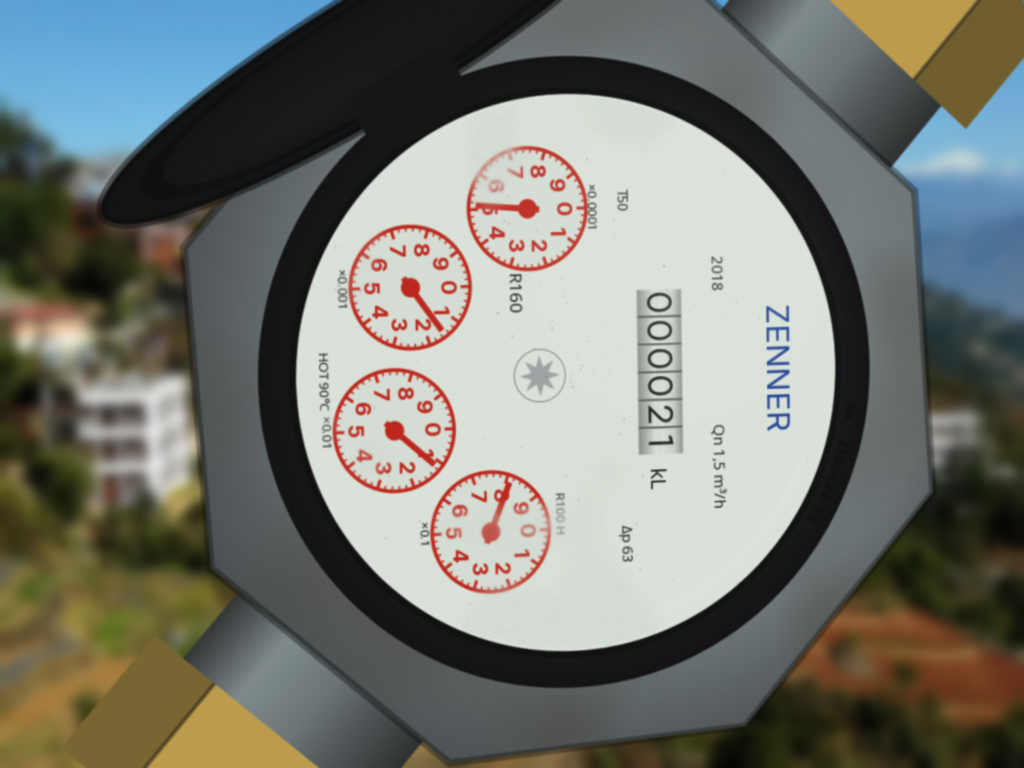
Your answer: 21.8115 kL
